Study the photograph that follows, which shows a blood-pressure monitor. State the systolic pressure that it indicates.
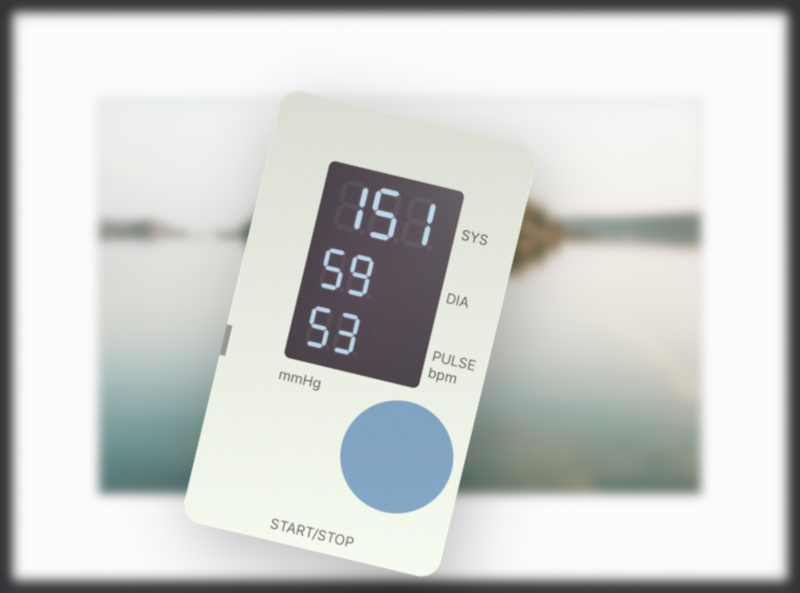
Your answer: 151 mmHg
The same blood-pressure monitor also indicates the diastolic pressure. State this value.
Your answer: 59 mmHg
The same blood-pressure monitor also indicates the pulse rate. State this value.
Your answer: 53 bpm
